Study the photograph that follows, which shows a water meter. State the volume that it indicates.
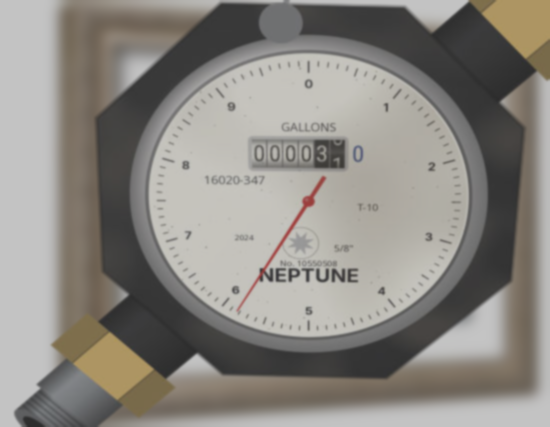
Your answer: 305.8 gal
